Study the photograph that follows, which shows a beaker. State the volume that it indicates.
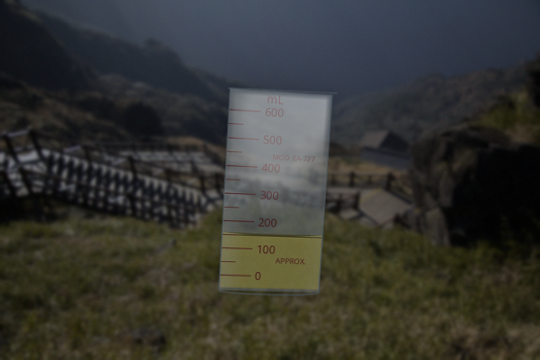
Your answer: 150 mL
